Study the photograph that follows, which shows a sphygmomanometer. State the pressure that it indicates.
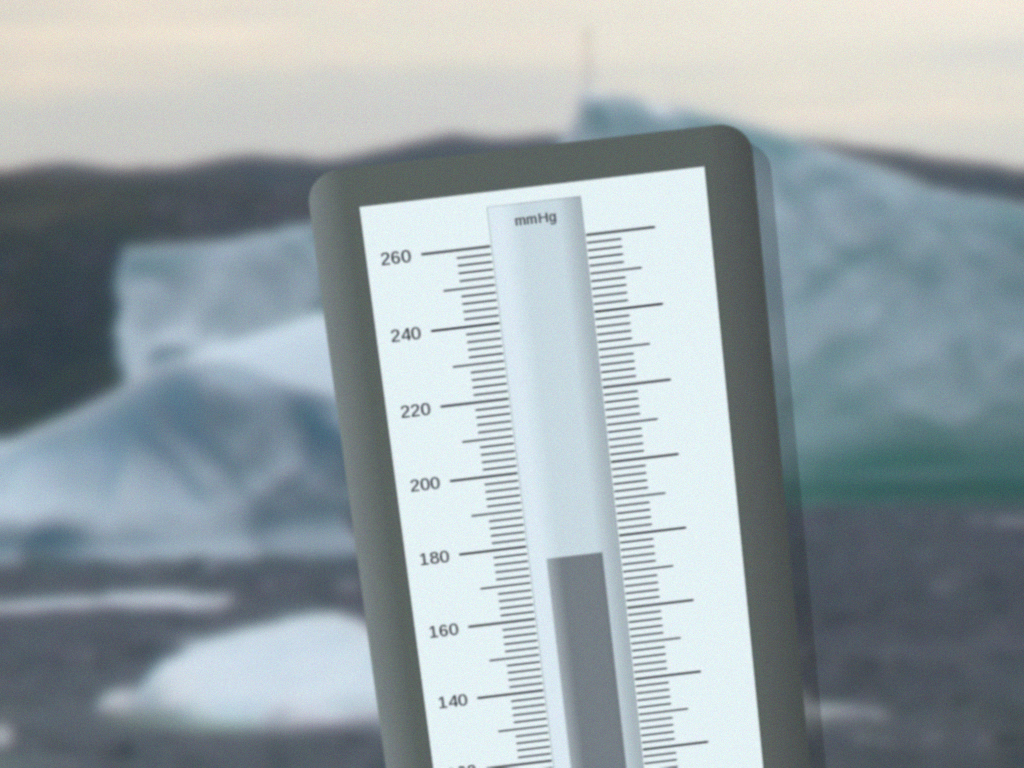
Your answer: 176 mmHg
